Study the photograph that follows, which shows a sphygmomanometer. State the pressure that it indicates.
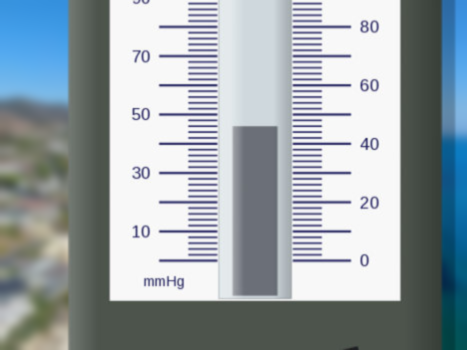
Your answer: 46 mmHg
